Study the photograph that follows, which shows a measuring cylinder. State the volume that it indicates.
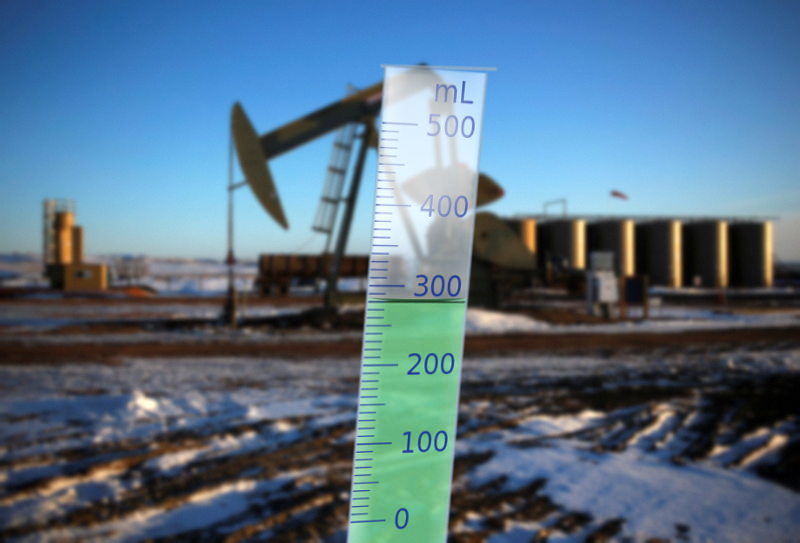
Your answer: 280 mL
